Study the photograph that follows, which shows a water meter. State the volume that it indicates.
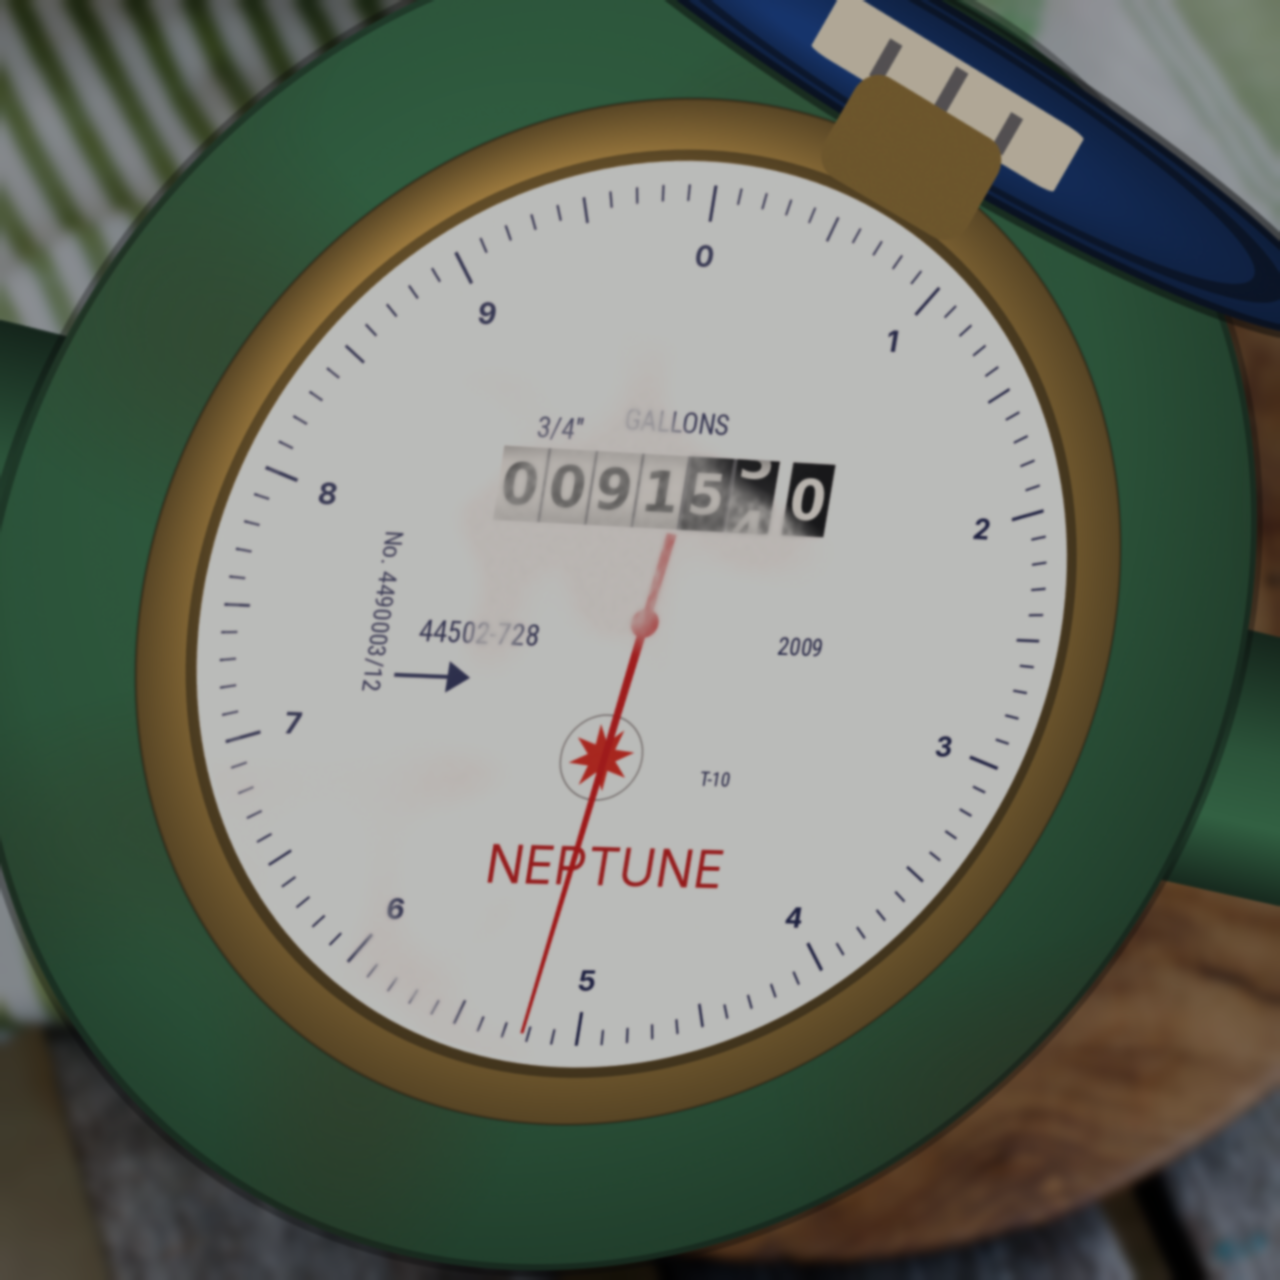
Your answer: 91535.2 gal
